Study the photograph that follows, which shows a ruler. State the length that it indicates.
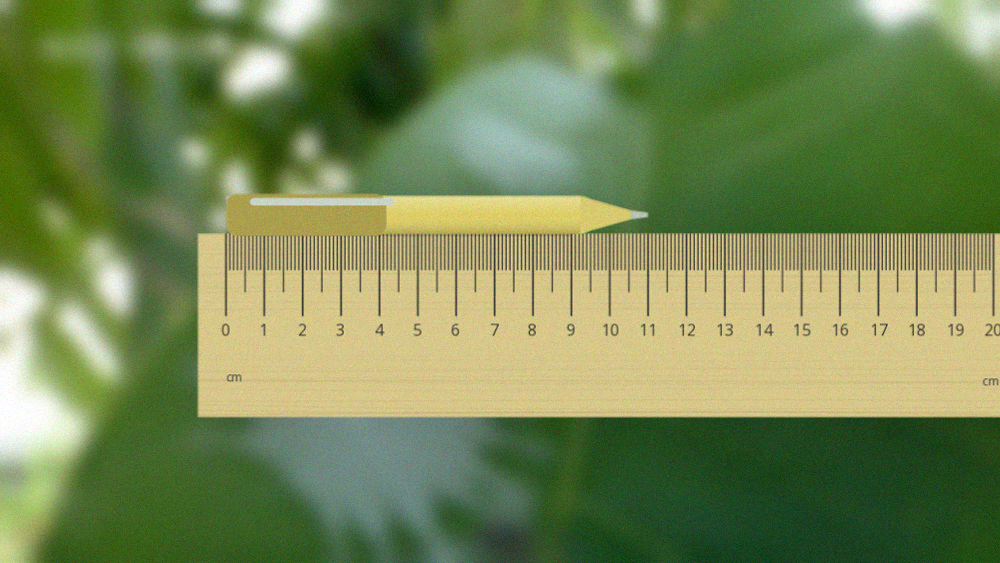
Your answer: 11 cm
